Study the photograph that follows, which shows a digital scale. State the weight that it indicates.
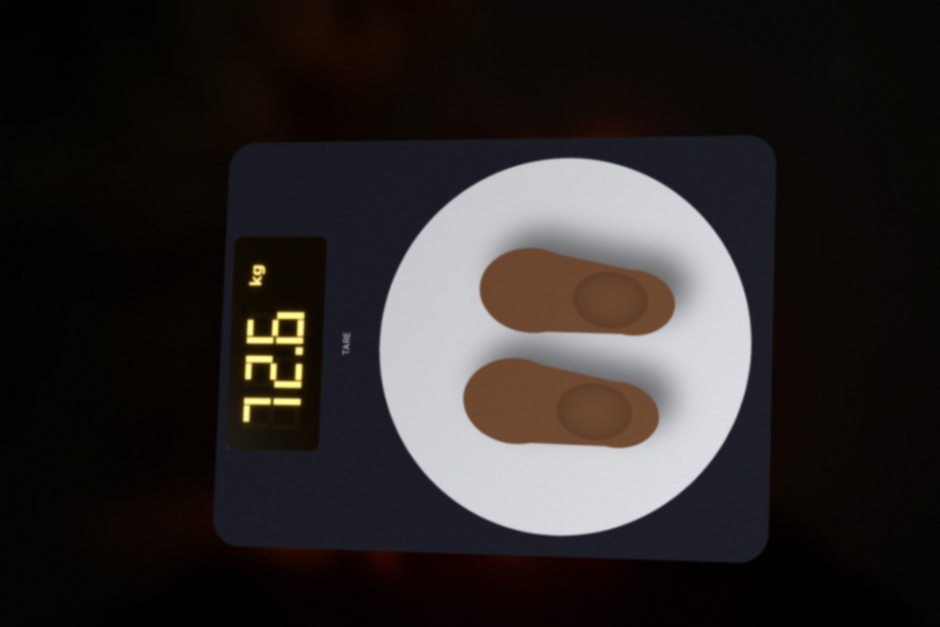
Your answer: 72.6 kg
